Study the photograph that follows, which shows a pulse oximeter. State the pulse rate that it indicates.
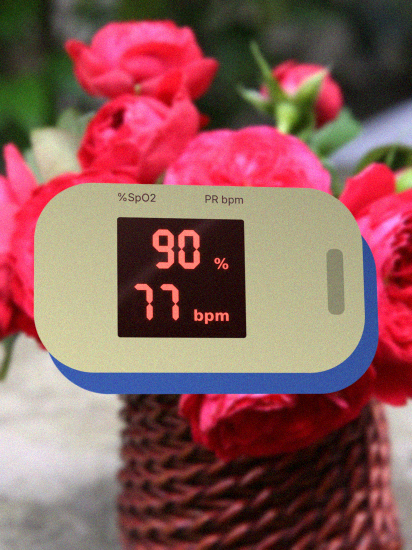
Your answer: 77 bpm
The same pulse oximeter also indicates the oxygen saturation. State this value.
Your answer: 90 %
